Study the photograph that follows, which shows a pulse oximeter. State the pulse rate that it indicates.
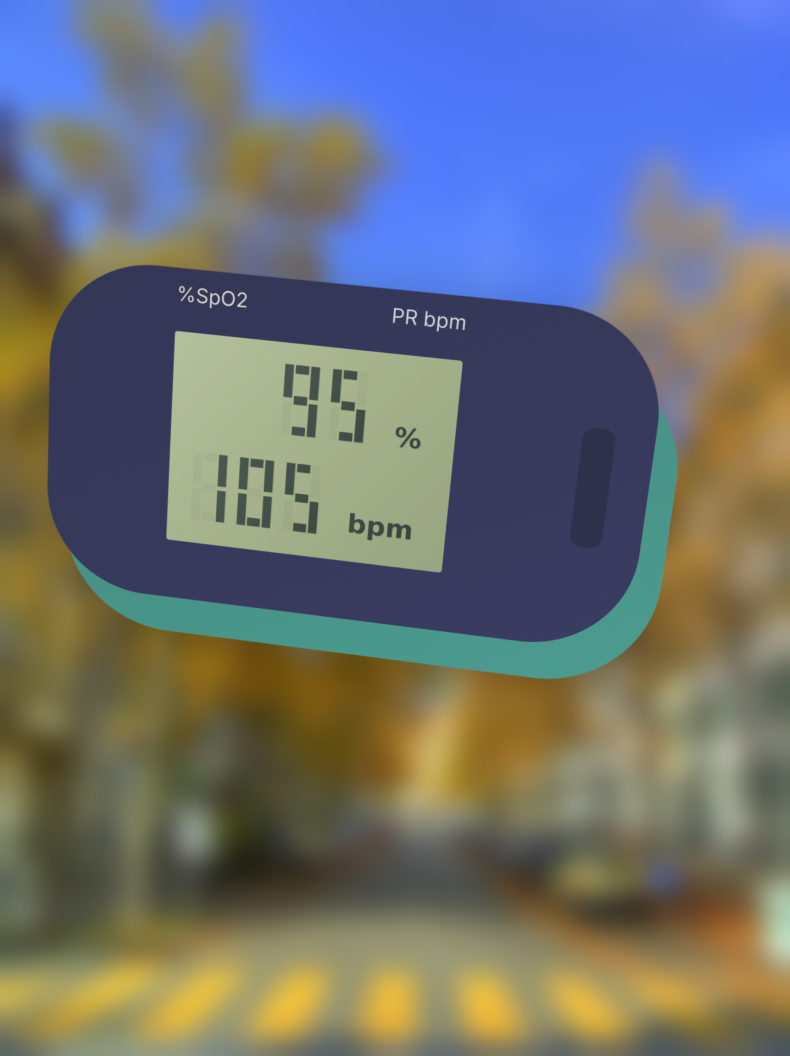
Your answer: 105 bpm
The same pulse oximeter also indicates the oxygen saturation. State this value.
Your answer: 95 %
